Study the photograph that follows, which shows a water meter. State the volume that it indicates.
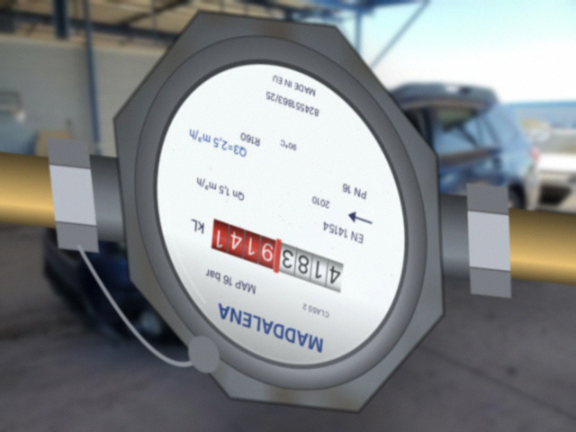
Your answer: 4183.9141 kL
